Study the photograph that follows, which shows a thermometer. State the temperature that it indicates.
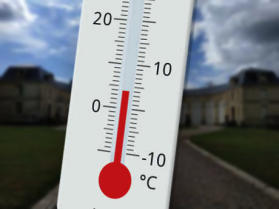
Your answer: 4 °C
